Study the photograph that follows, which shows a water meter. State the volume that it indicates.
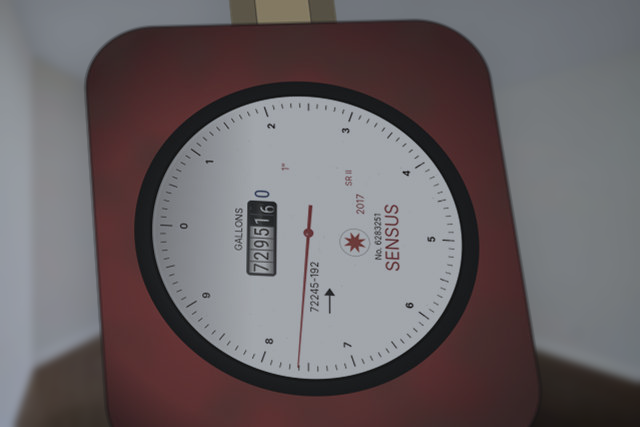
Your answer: 7295157.6 gal
